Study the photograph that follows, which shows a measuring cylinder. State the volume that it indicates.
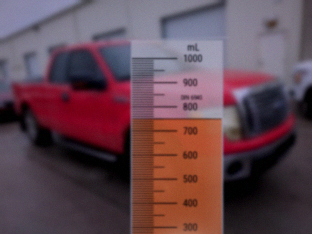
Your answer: 750 mL
